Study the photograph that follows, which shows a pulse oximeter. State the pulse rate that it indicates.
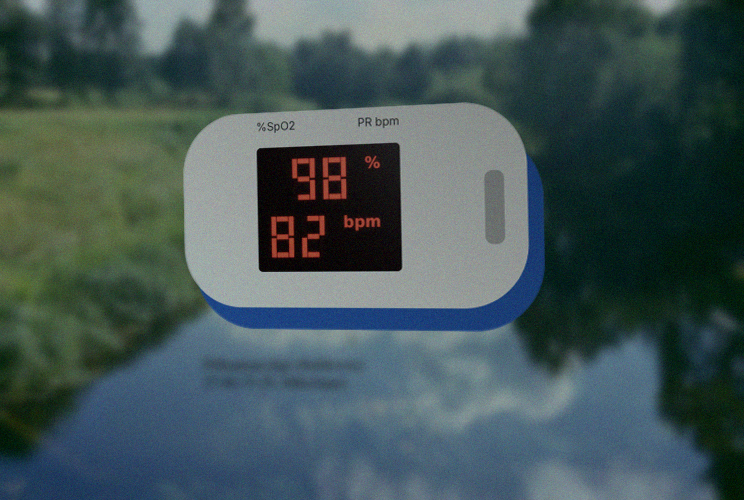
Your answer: 82 bpm
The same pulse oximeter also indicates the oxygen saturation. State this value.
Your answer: 98 %
